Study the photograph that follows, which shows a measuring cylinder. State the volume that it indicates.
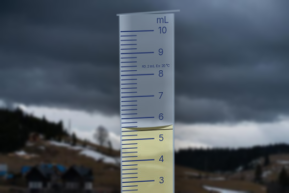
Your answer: 5.4 mL
